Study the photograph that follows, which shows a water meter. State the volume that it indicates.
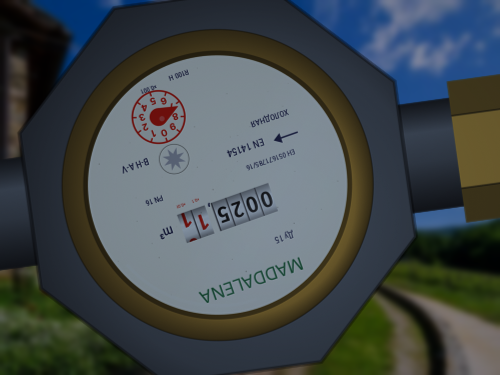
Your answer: 25.107 m³
